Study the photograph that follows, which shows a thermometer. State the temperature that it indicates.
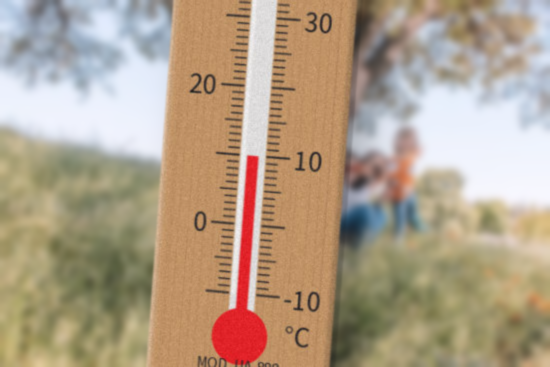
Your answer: 10 °C
